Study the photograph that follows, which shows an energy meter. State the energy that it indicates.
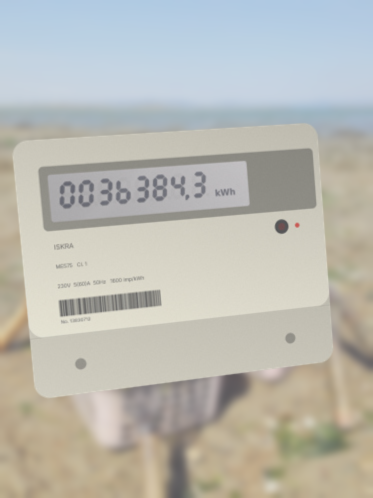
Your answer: 36384.3 kWh
